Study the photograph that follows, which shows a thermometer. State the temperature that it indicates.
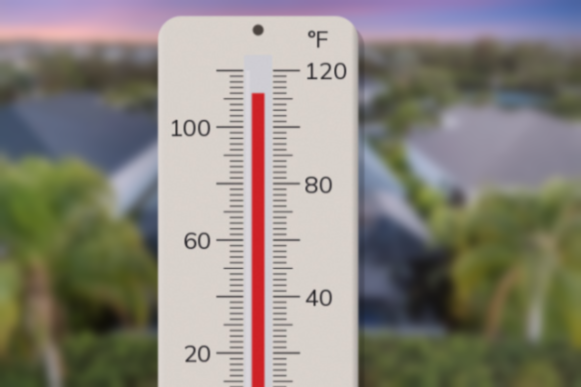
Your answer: 112 °F
